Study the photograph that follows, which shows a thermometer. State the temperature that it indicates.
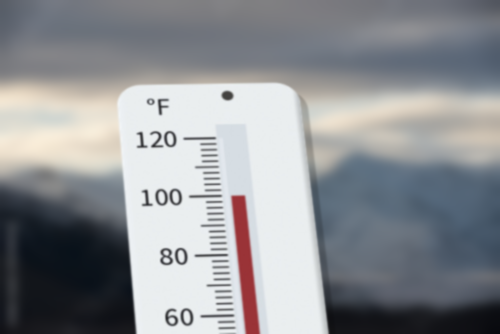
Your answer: 100 °F
